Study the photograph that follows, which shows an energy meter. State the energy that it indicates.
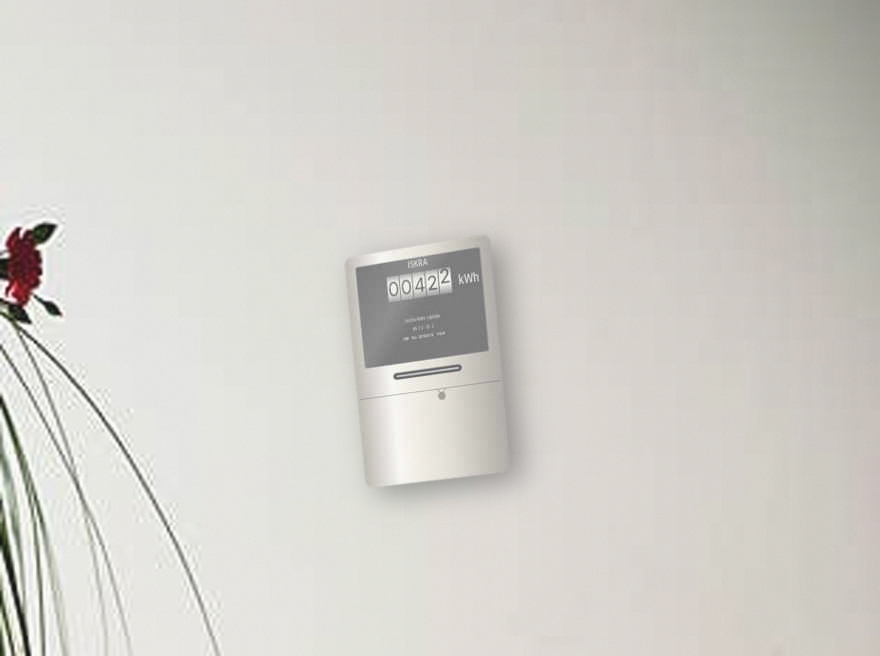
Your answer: 422 kWh
